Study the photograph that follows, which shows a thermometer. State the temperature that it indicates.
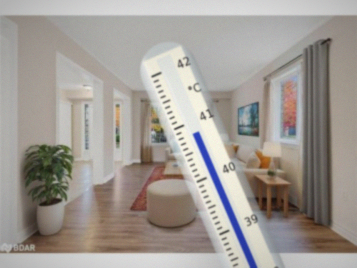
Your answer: 40.8 °C
